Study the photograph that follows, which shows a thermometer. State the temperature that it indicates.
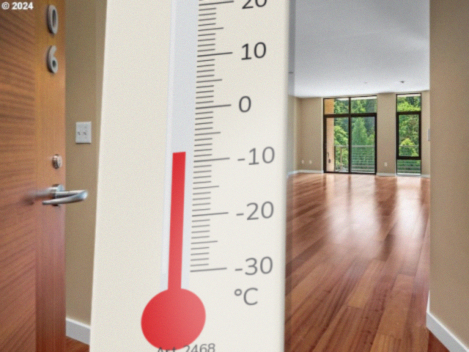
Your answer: -8 °C
